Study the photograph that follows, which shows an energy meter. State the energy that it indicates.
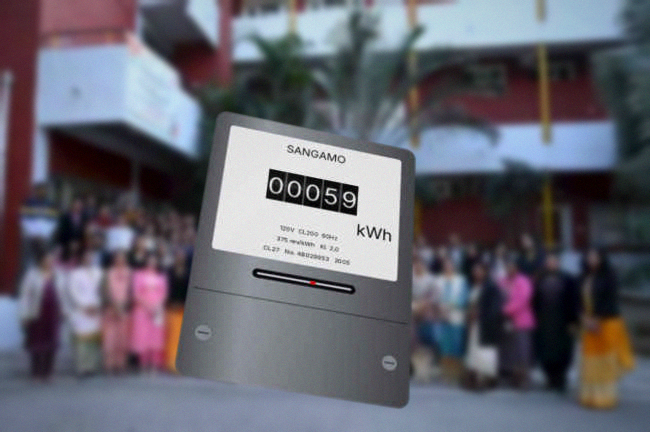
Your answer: 59 kWh
